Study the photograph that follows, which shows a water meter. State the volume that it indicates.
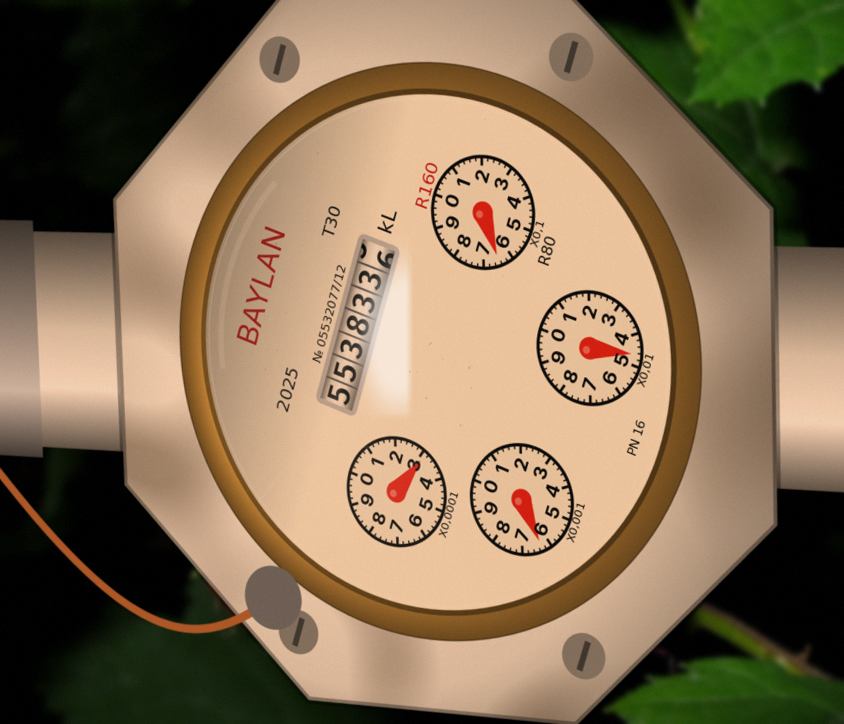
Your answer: 5538335.6463 kL
